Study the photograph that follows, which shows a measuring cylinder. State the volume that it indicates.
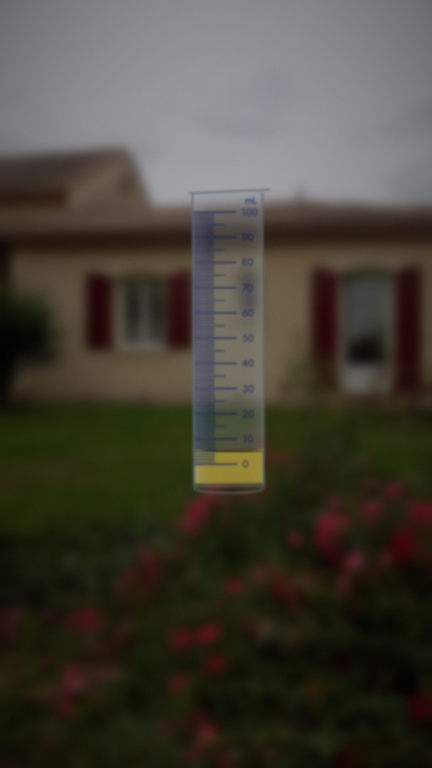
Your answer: 5 mL
